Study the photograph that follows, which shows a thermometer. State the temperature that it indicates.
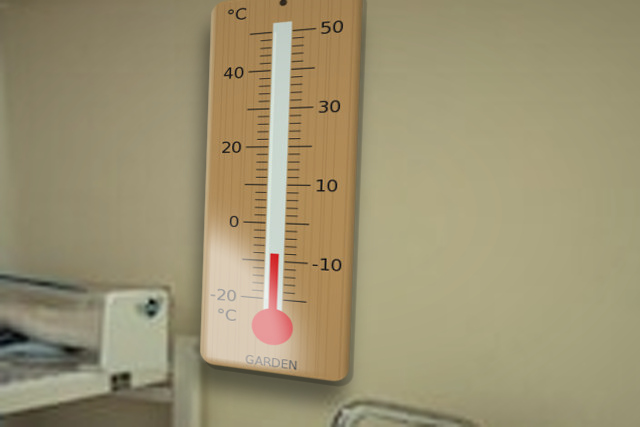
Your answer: -8 °C
